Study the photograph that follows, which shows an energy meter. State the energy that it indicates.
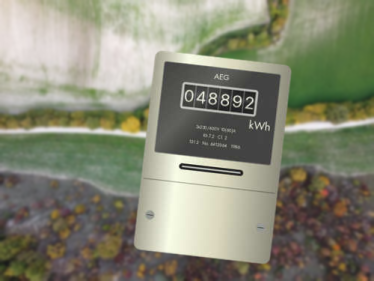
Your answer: 48892 kWh
